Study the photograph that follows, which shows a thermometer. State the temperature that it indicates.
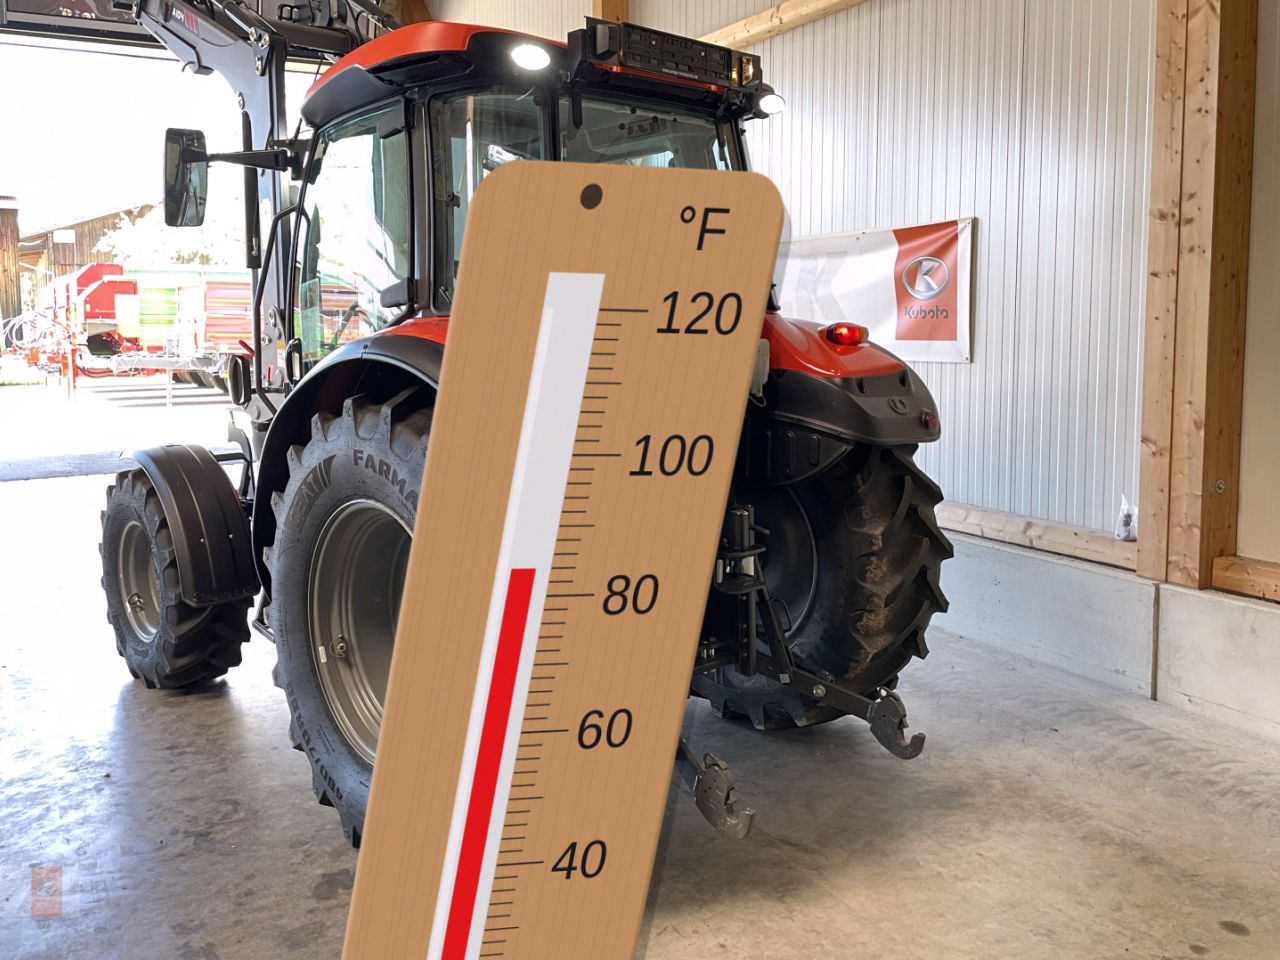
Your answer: 84 °F
